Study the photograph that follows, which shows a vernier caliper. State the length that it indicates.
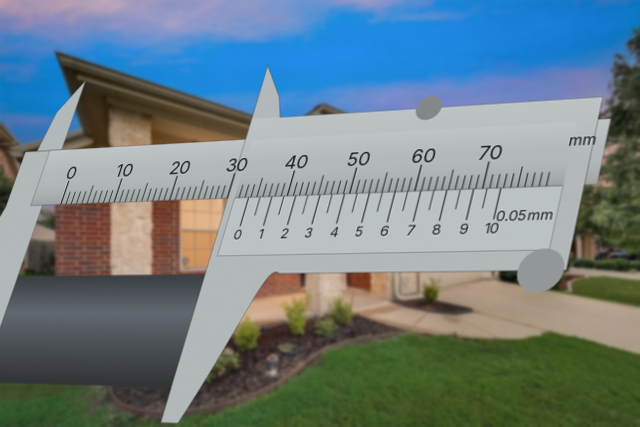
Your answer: 33.6 mm
